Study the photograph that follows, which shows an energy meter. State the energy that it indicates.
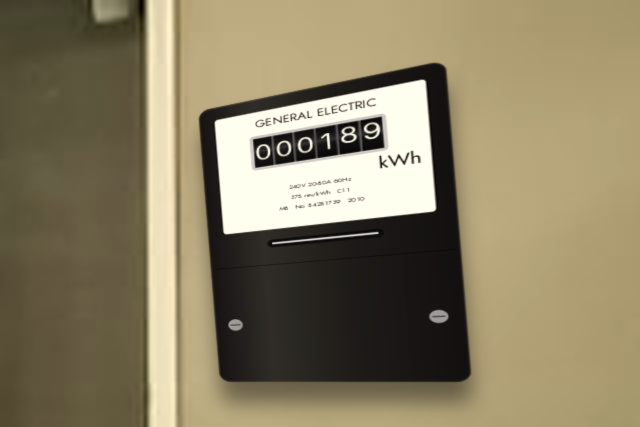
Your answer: 189 kWh
